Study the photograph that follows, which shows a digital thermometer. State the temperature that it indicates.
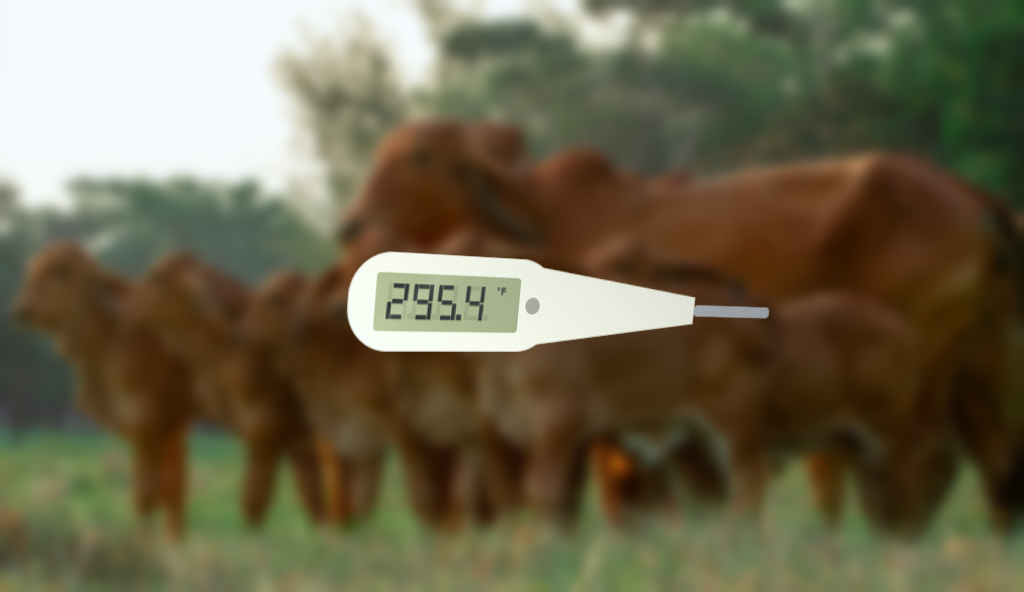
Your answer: 295.4 °F
